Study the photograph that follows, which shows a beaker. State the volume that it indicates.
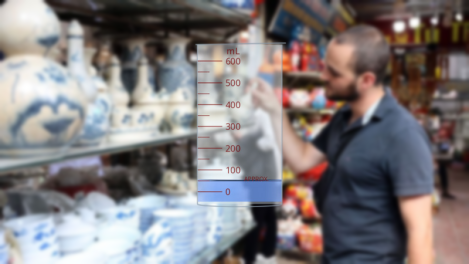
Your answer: 50 mL
